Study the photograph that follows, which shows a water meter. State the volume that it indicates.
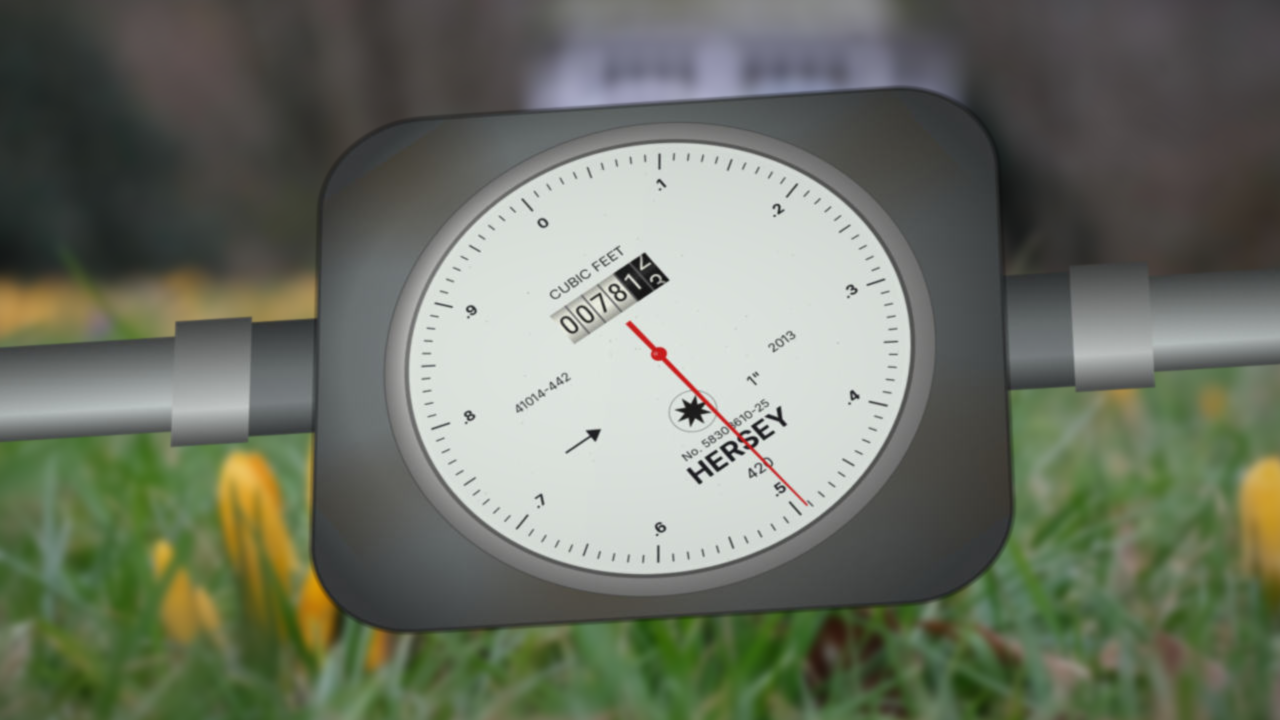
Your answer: 7812.49 ft³
